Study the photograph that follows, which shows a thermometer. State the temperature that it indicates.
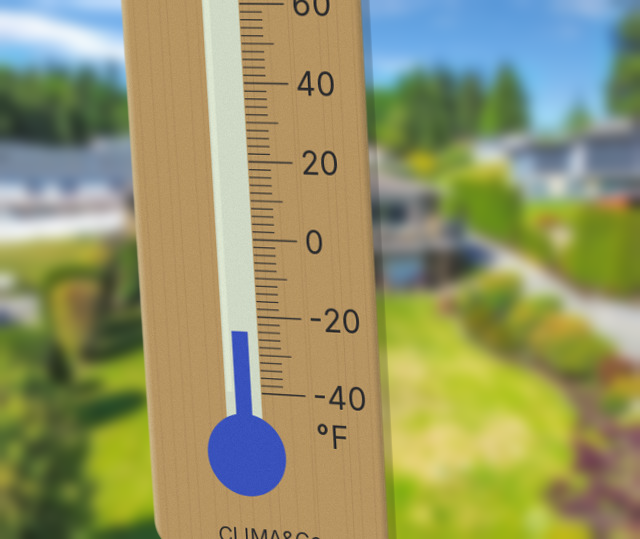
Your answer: -24 °F
